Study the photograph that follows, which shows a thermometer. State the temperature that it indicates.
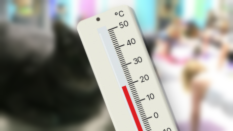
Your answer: 20 °C
